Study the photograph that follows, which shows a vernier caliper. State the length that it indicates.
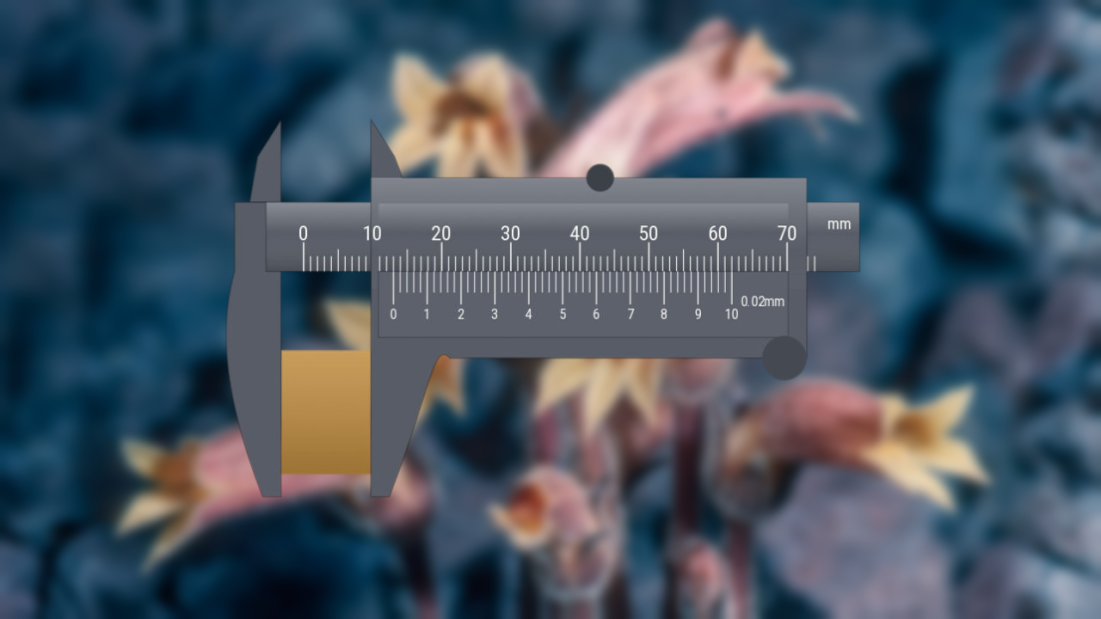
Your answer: 13.0 mm
